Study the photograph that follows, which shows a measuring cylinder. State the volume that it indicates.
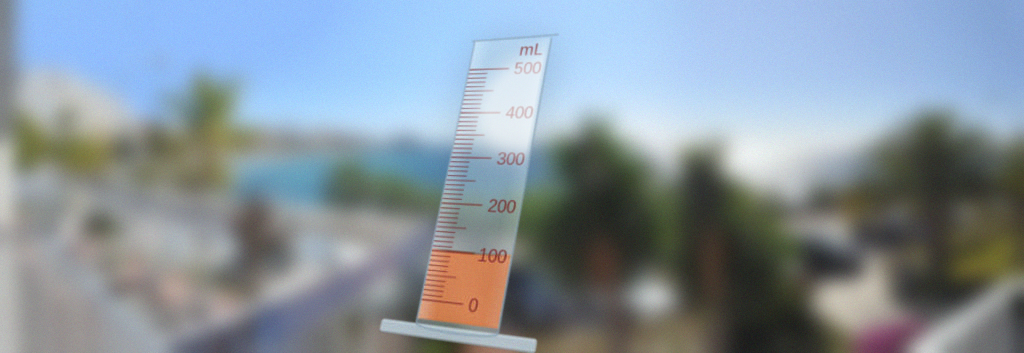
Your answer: 100 mL
